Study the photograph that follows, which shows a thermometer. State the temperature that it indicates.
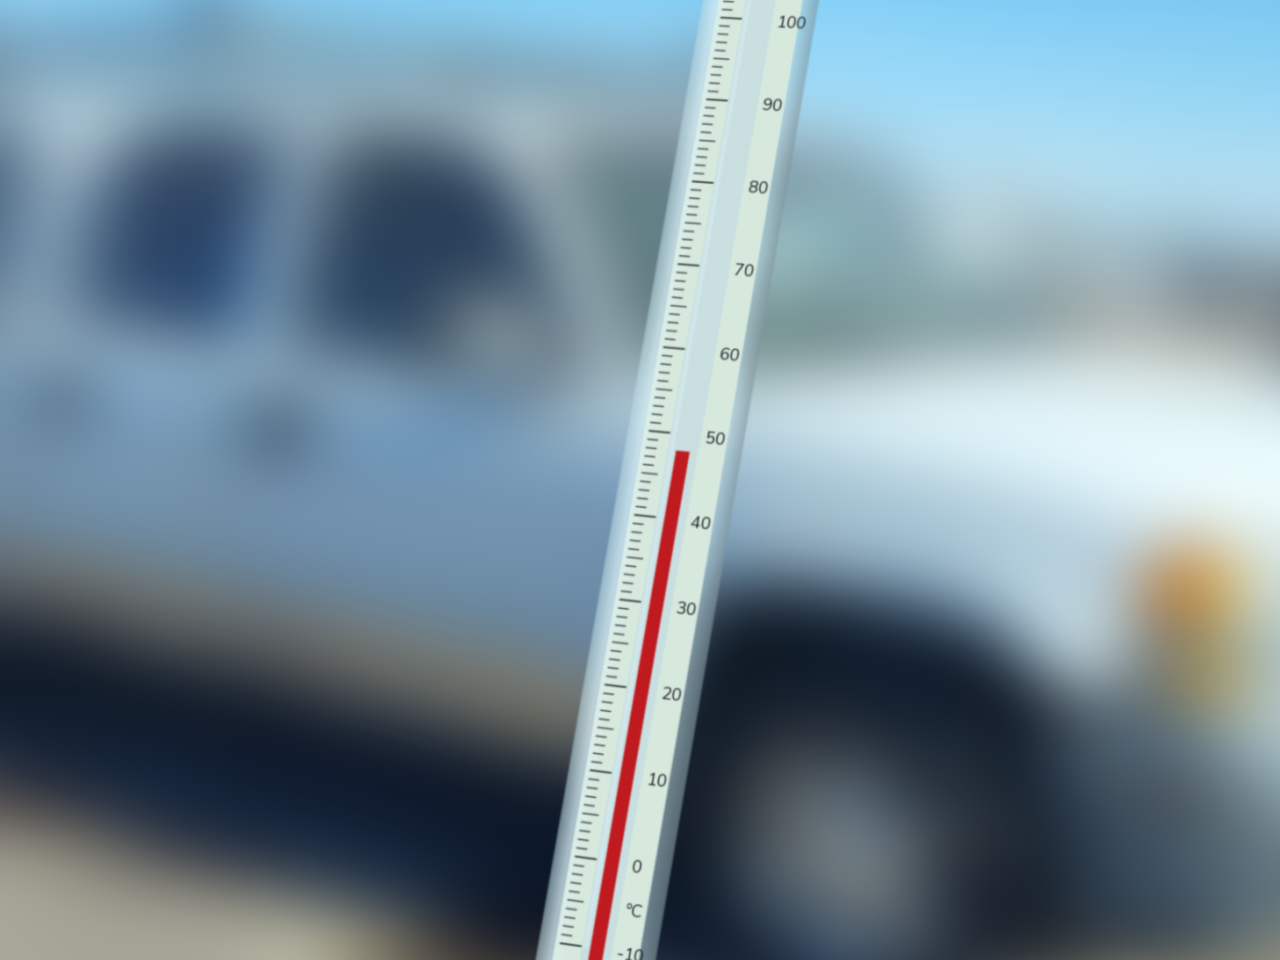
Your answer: 48 °C
